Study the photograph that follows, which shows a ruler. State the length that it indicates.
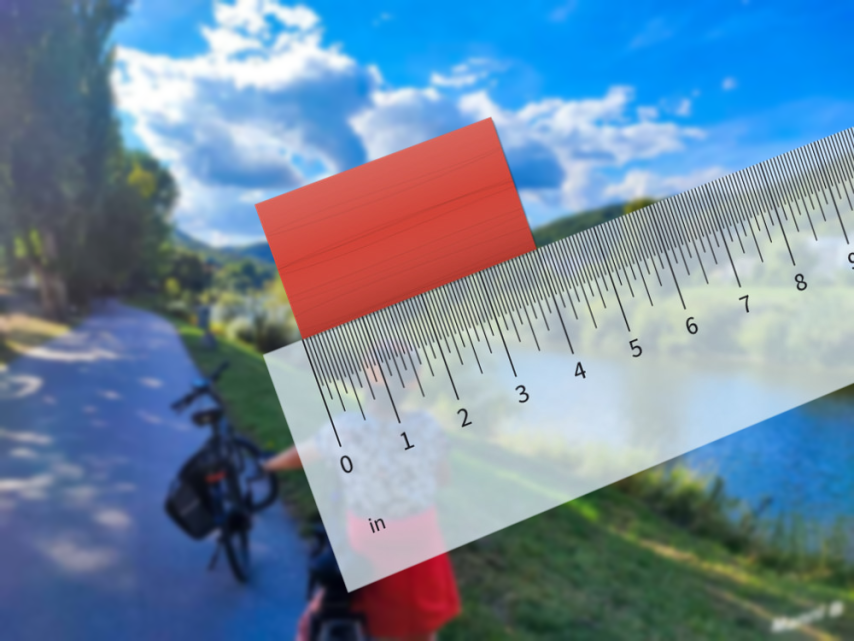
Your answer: 4 in
